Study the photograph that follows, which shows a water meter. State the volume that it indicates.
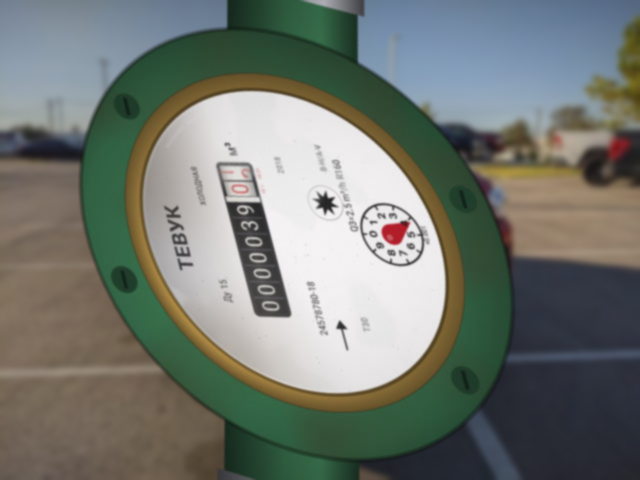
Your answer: 39.014 m³
